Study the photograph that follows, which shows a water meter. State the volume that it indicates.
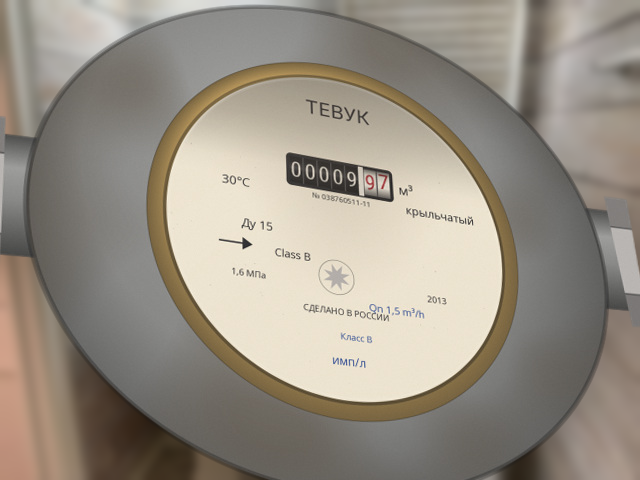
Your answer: 9.97 m³
